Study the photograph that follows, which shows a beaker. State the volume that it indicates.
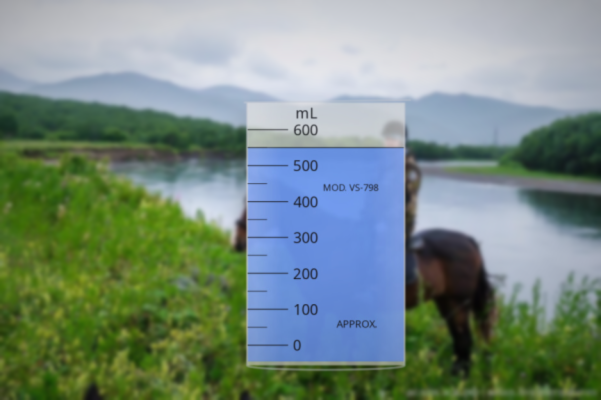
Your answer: 550 mL
